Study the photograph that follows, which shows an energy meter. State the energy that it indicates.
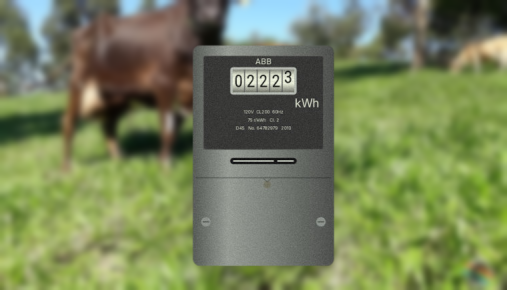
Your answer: 2223 kWh
